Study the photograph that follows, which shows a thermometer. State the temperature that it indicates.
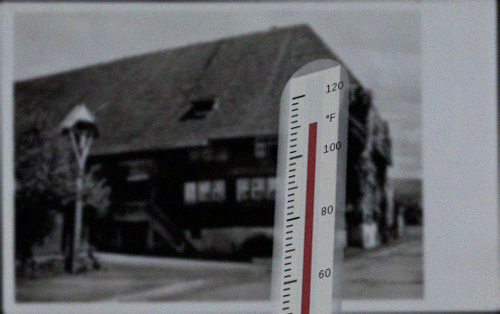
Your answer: 110 °F
